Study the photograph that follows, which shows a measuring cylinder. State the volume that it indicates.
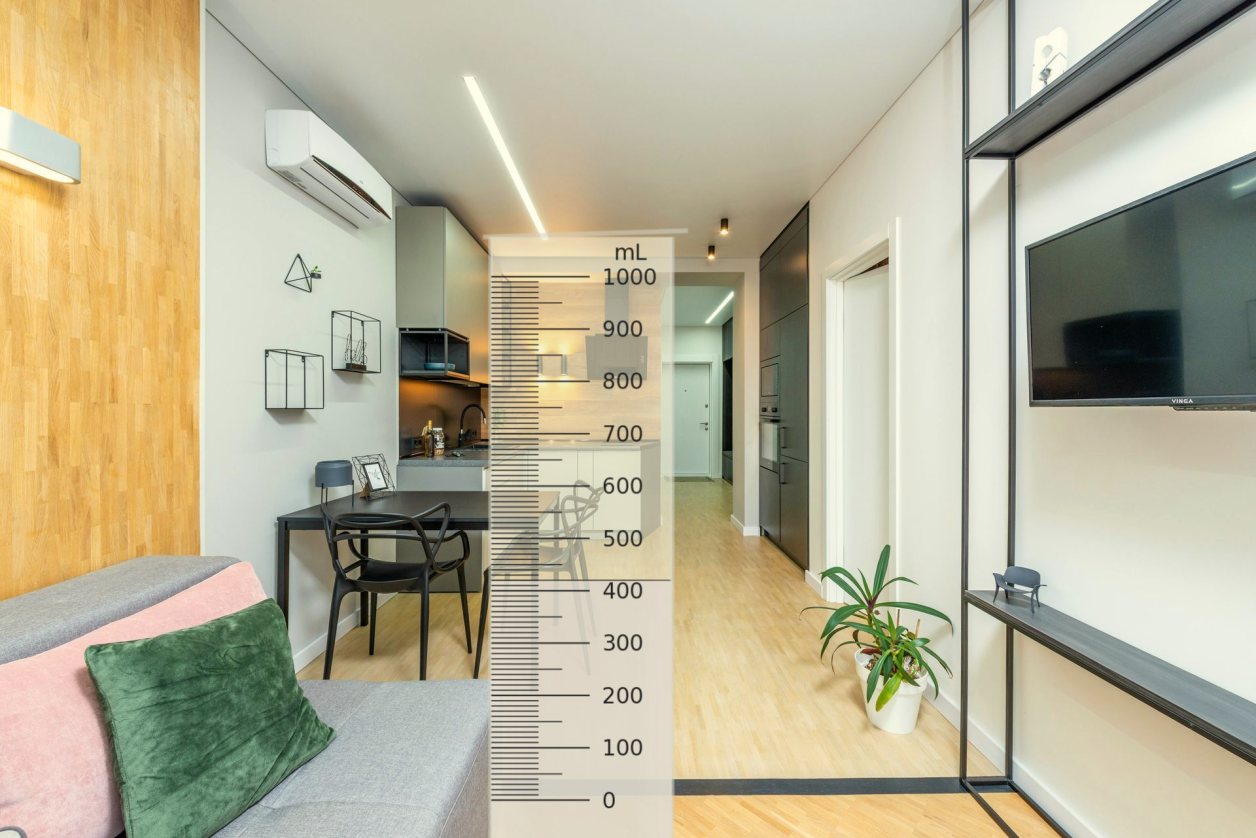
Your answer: 420 mL
